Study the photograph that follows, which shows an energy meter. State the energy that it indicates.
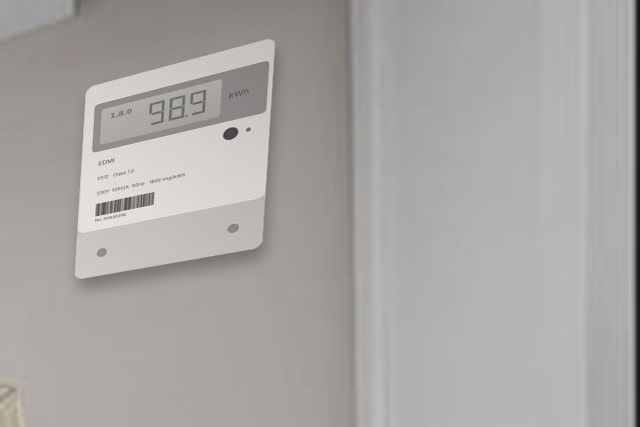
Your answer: 98.9 kWh
